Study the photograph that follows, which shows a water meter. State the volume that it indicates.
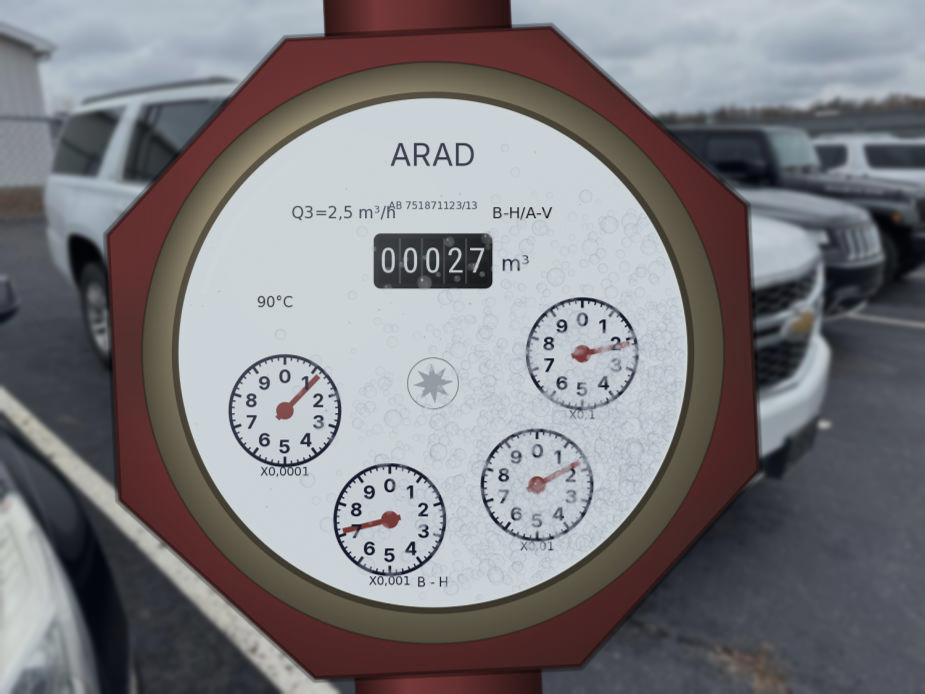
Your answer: 27.2171 m³
